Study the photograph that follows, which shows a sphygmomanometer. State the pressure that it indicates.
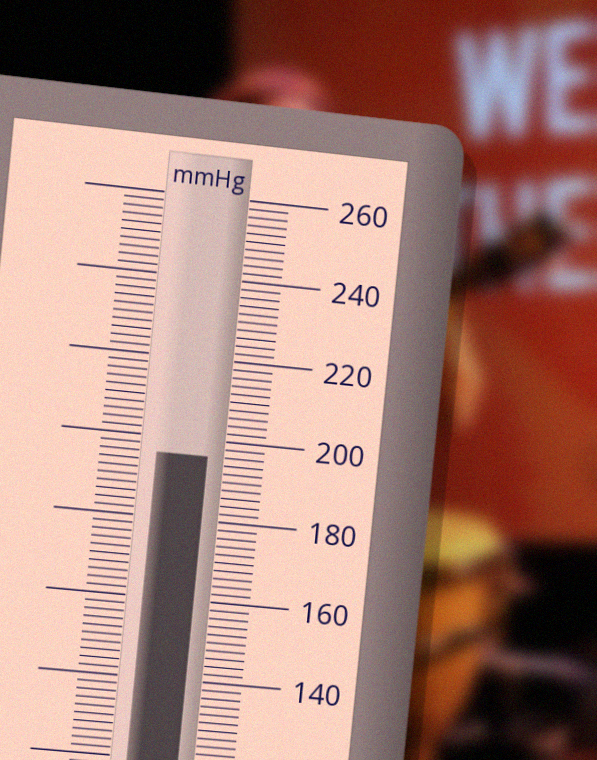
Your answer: 196 mmHg
